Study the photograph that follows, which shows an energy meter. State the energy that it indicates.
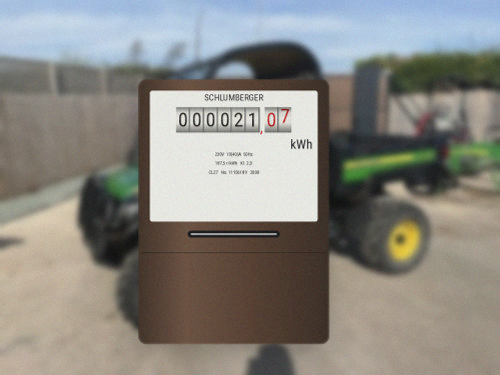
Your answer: 21.07 kWh
